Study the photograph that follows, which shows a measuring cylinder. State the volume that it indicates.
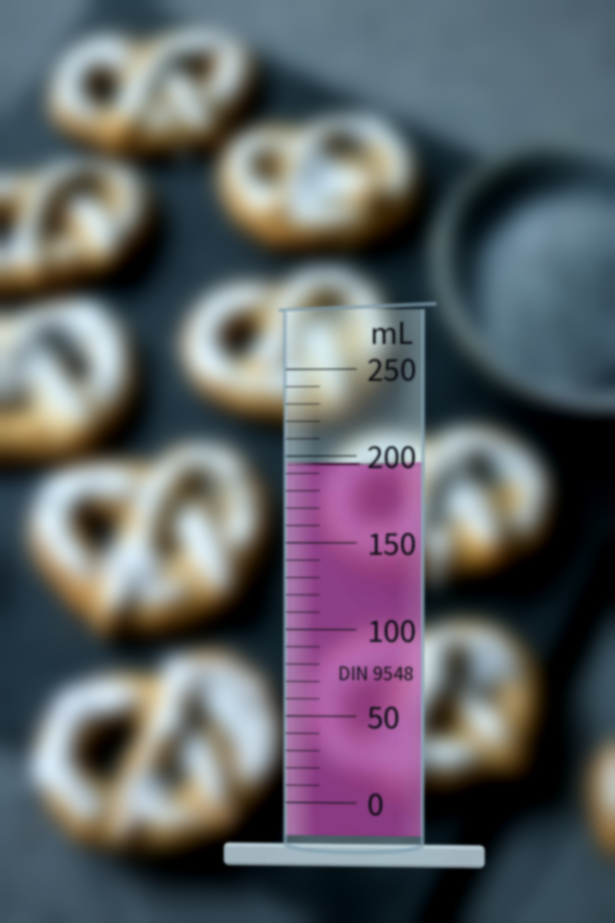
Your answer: 195 mL
